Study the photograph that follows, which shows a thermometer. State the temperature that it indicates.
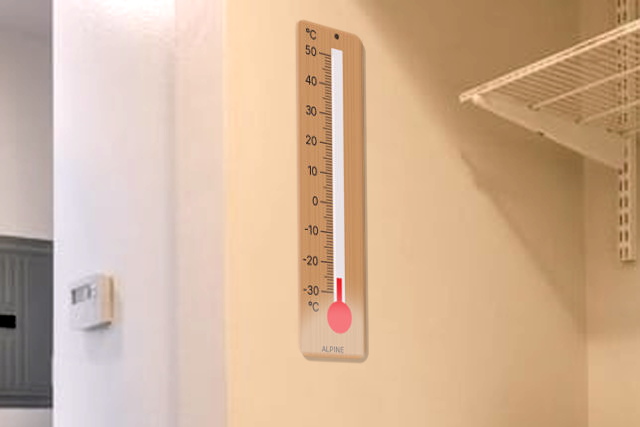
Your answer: -25 °C
